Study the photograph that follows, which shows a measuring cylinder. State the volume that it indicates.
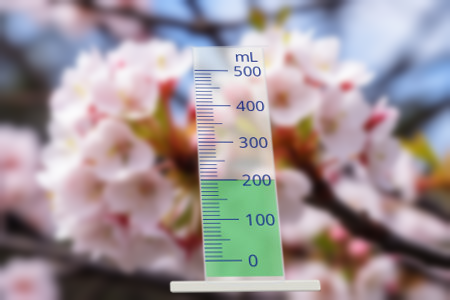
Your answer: 200 mL
